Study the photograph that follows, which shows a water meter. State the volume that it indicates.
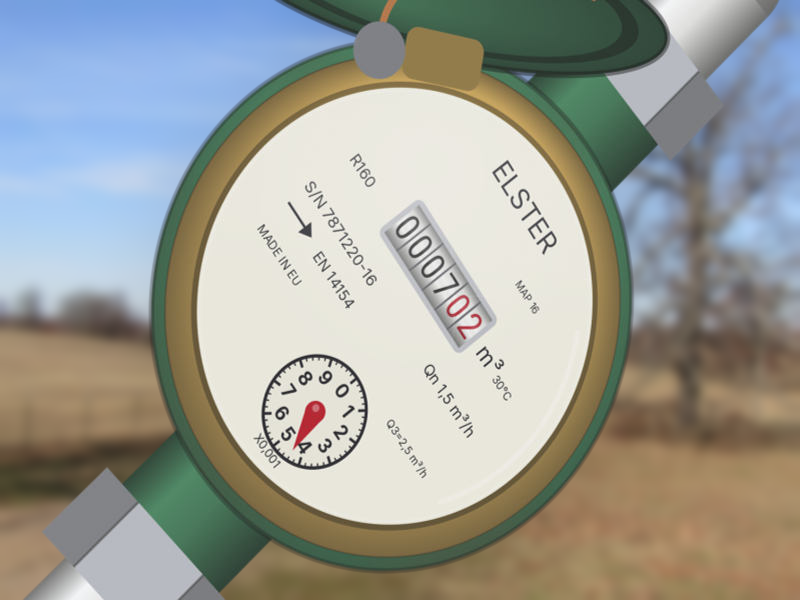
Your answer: 7.024 m³
